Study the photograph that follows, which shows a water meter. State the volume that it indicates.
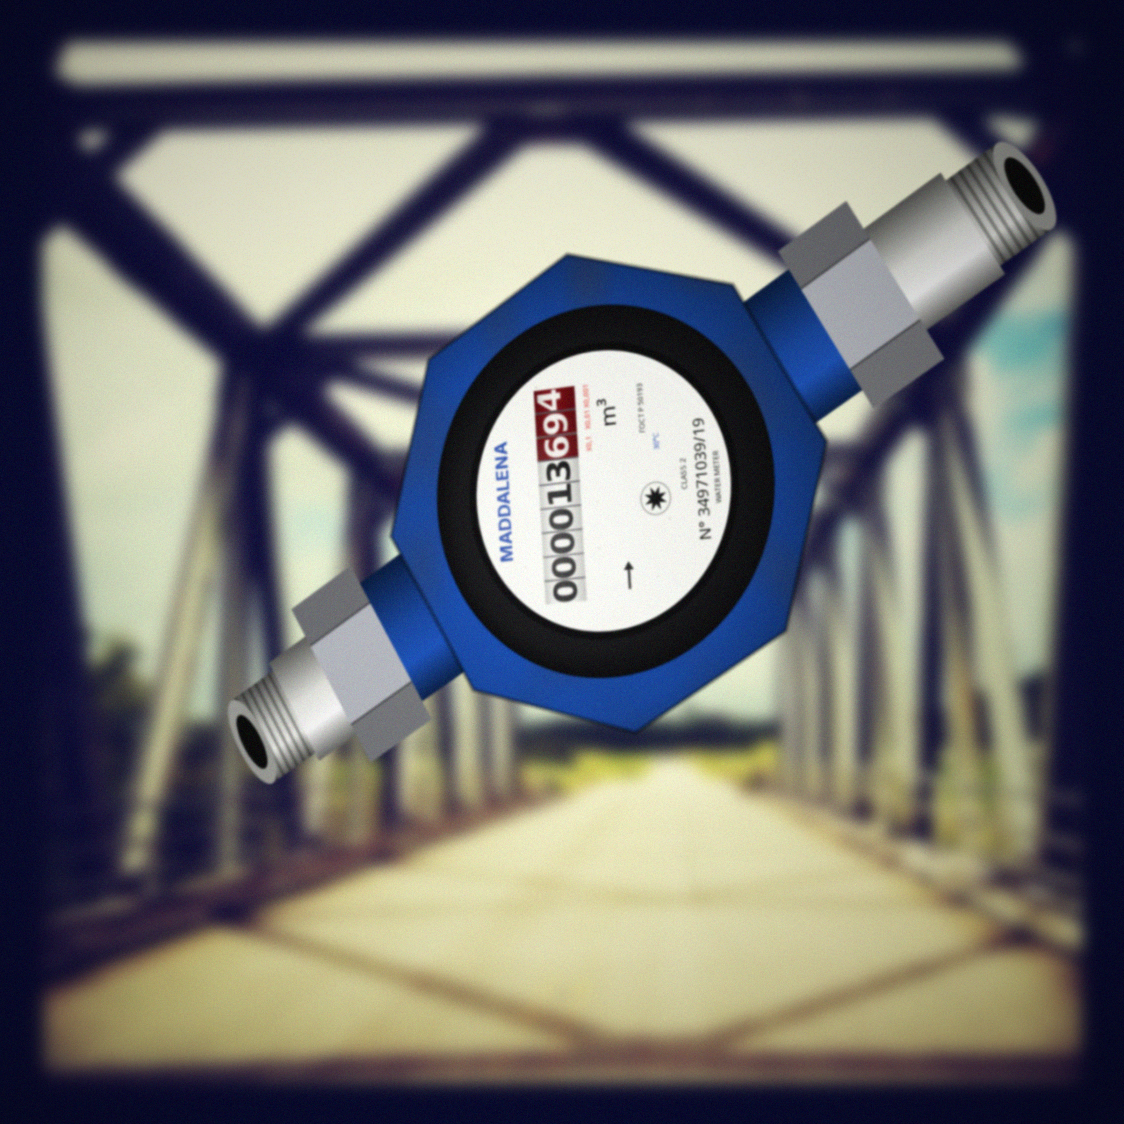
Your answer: 13.694 m³
